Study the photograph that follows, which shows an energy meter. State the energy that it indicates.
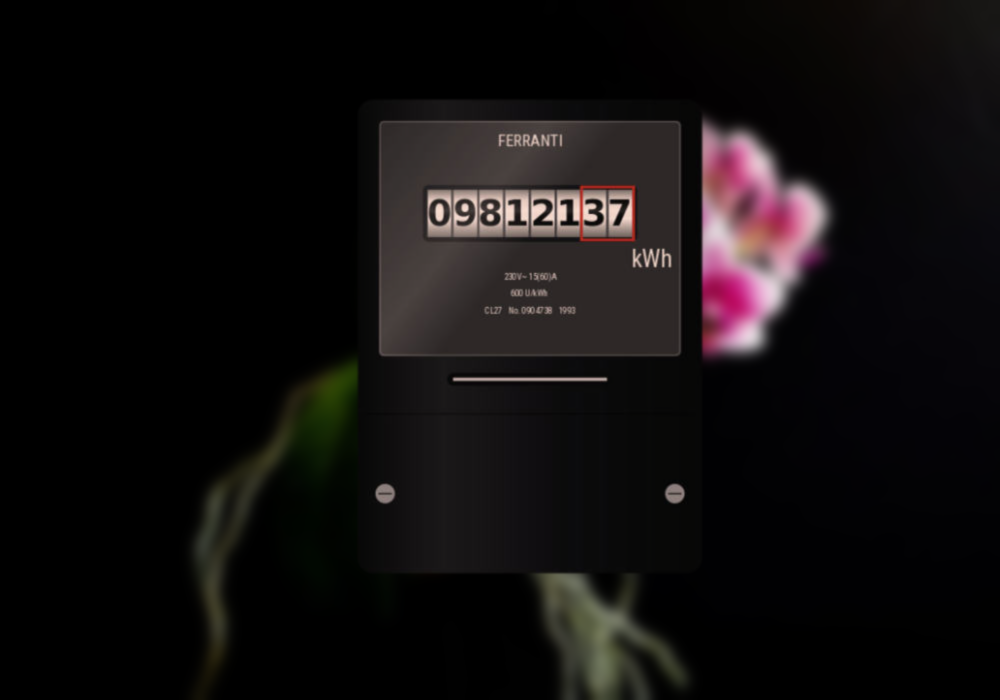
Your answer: 98121.37 kWh
